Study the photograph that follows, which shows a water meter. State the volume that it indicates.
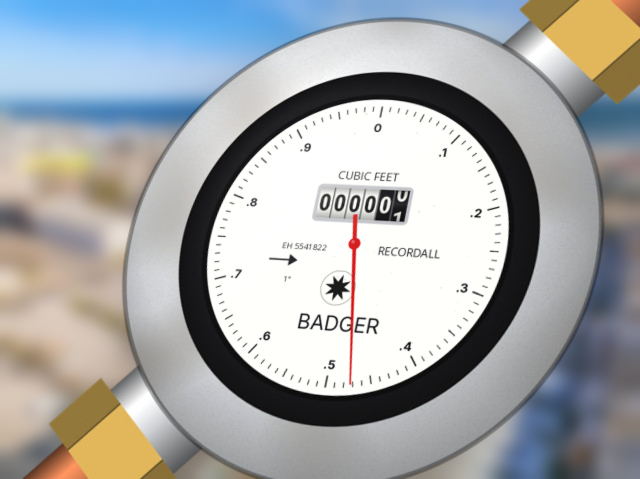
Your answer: 0.47 ft³
